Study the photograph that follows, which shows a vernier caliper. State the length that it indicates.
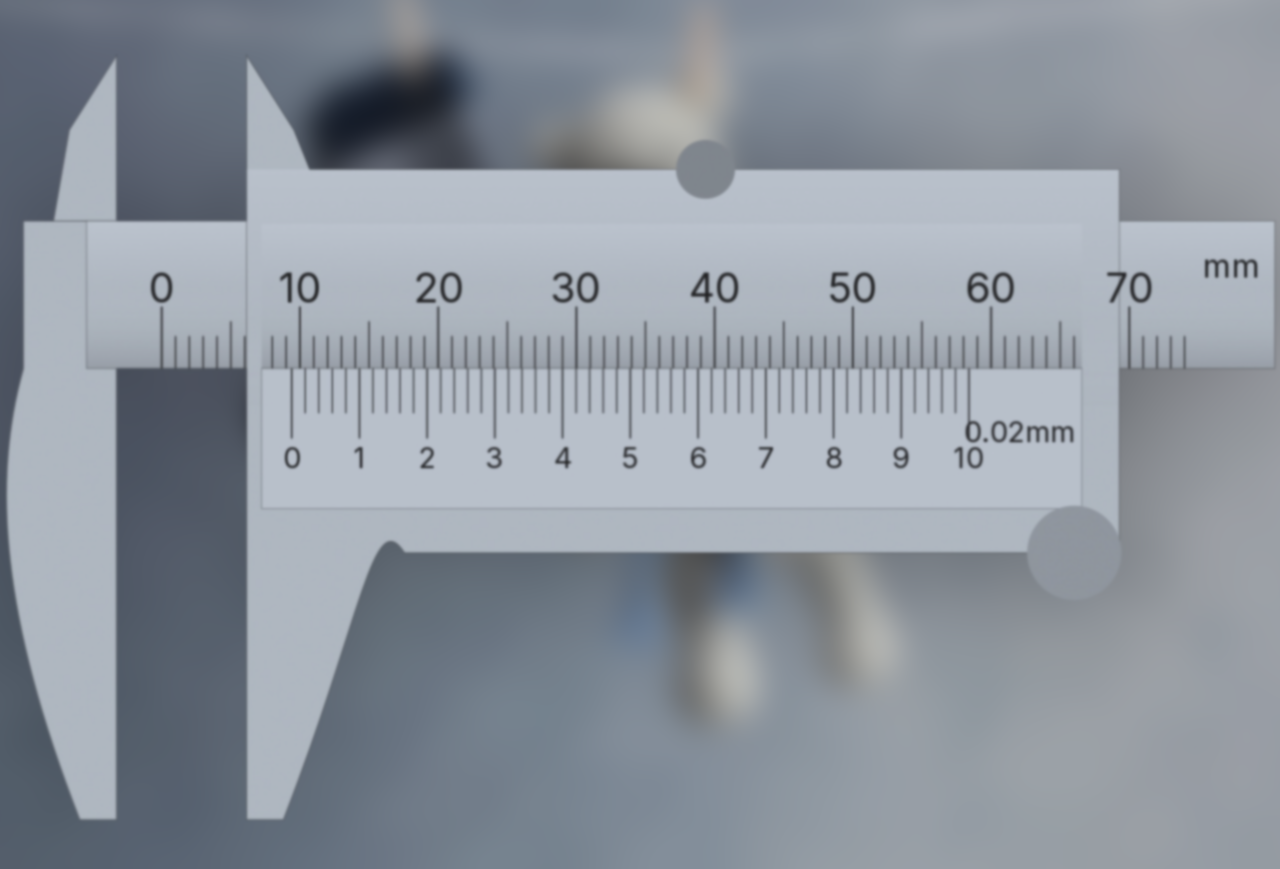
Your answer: 9.4 mm
